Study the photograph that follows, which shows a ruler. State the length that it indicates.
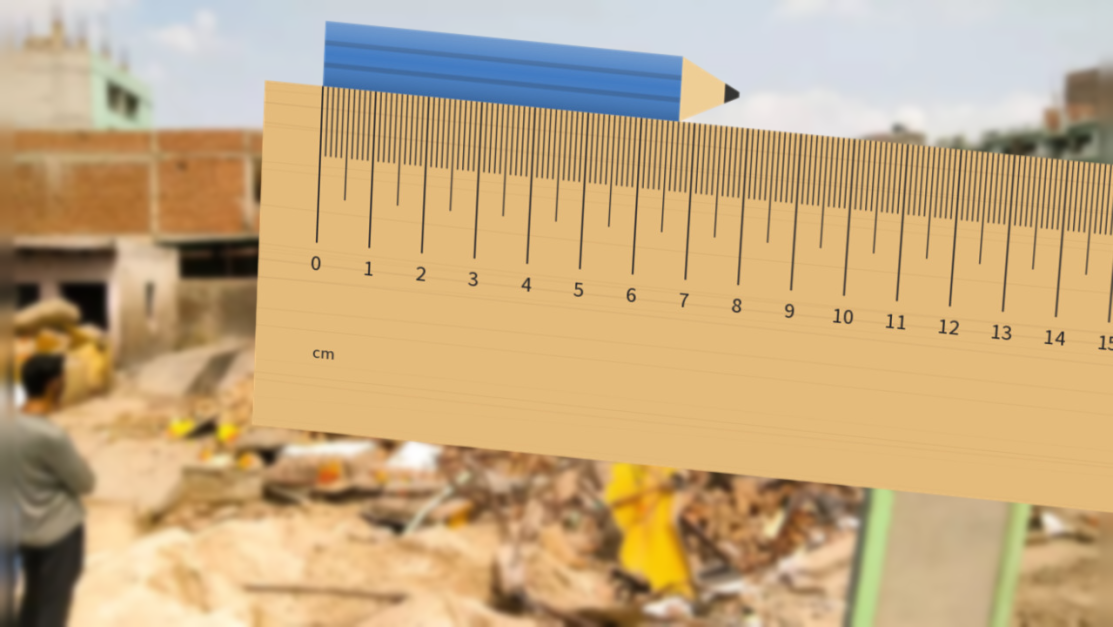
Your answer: 7.8 cm
